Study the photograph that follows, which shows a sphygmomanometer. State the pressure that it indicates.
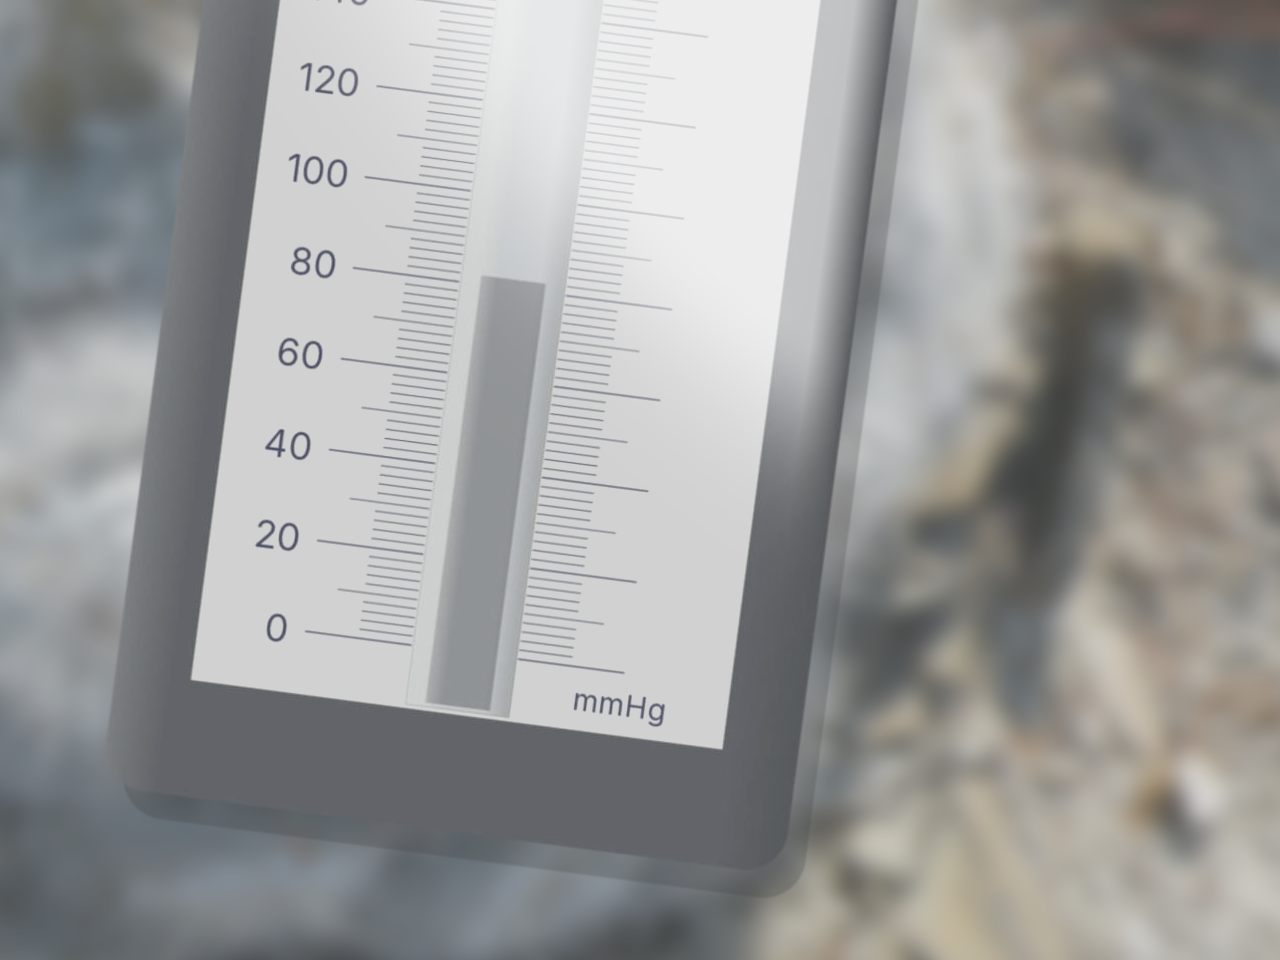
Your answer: 82 mmHg
